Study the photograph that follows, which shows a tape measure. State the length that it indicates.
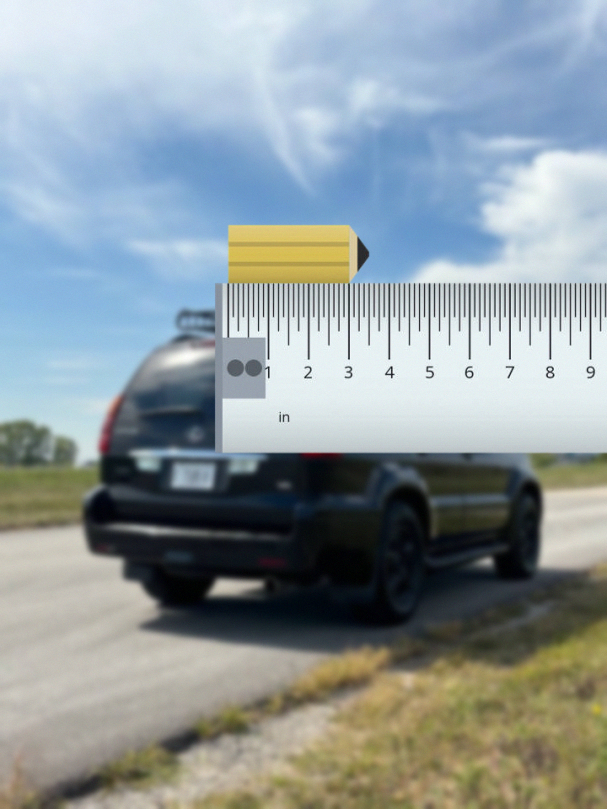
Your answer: 3.5 in
